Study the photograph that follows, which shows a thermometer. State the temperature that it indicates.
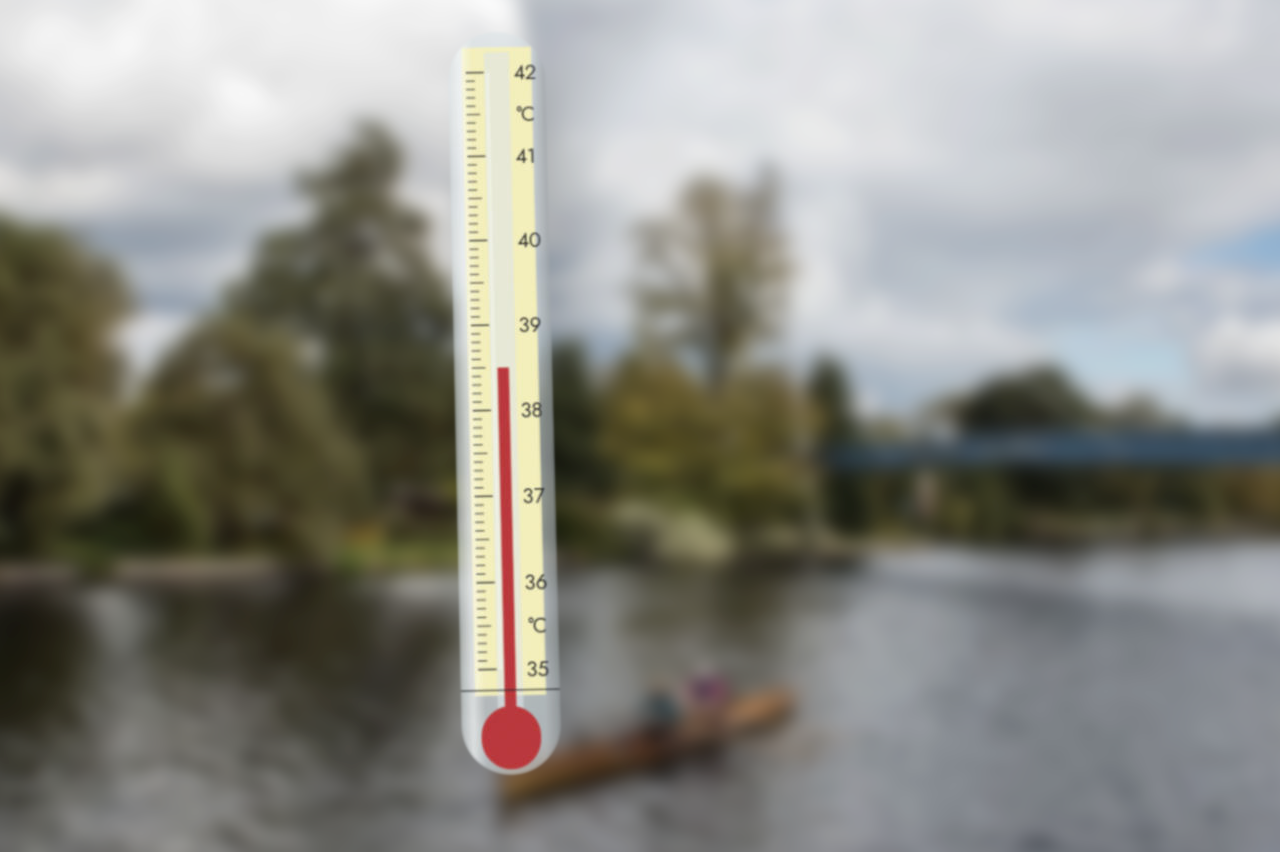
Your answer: 38.5 °C
